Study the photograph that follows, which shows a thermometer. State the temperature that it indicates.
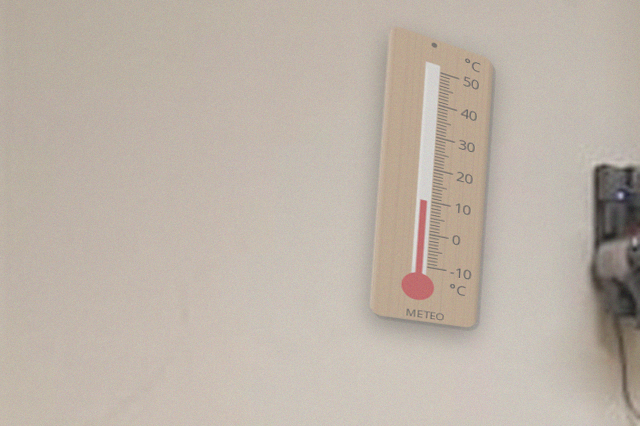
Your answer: 10 °C
